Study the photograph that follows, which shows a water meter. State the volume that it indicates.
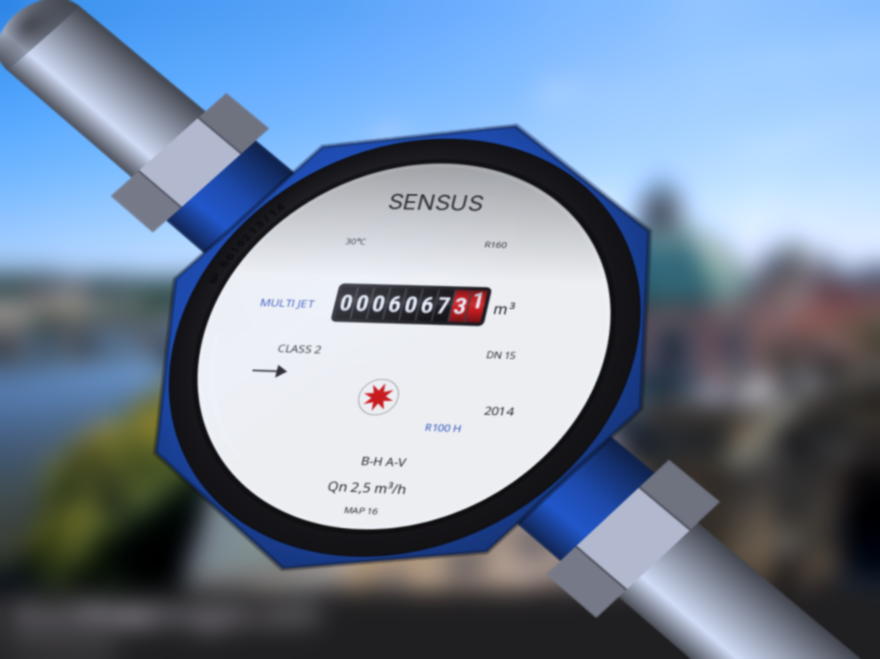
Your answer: 6067.31 m³
